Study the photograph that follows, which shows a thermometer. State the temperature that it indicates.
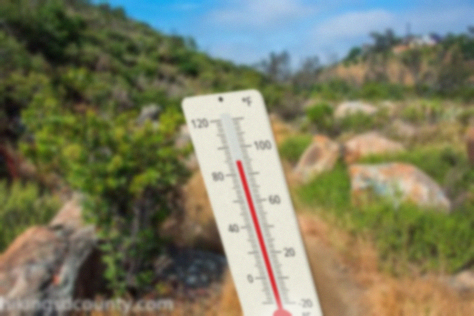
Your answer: 90 °F
